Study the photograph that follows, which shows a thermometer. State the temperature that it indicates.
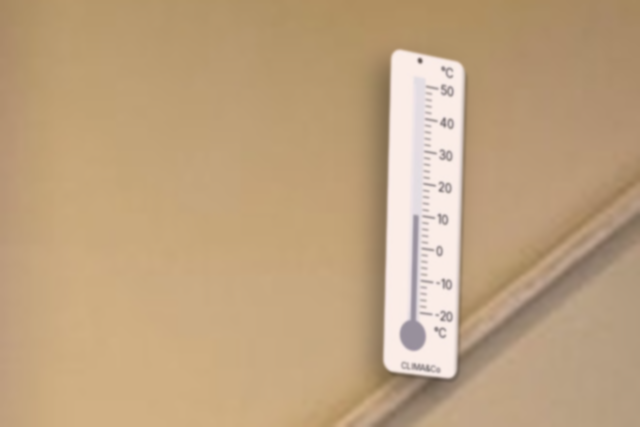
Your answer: 10 °C
